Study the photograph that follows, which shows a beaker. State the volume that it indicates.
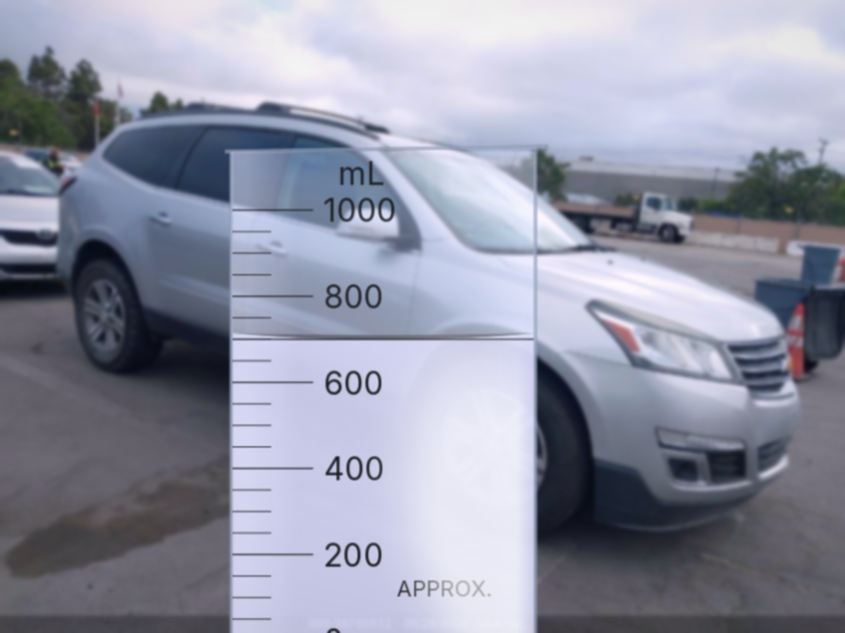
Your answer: 700 mL
